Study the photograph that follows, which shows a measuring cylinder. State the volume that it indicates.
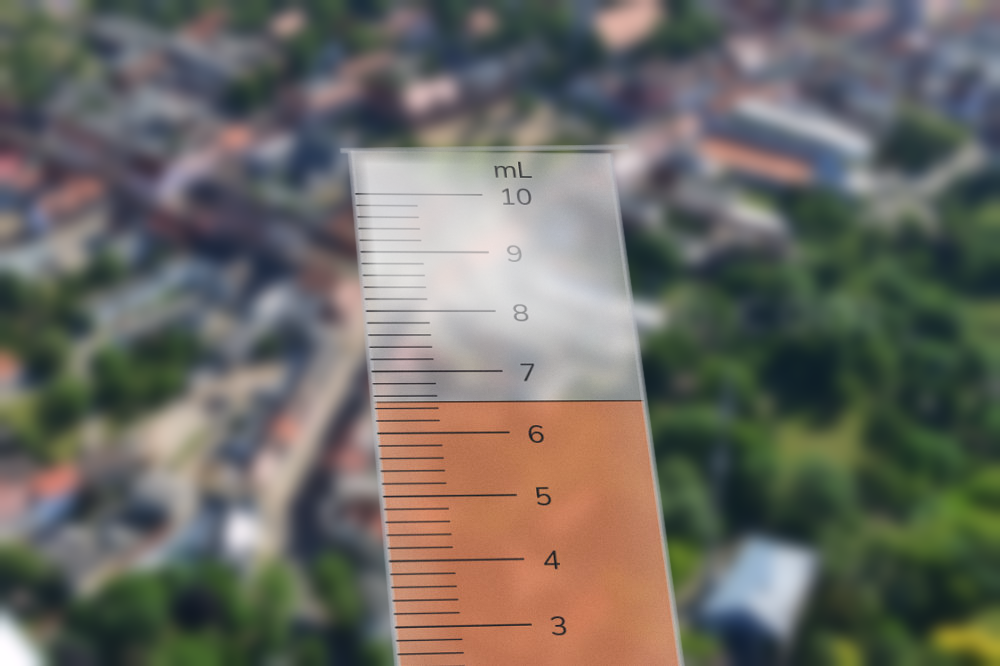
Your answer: 6.5 mL
